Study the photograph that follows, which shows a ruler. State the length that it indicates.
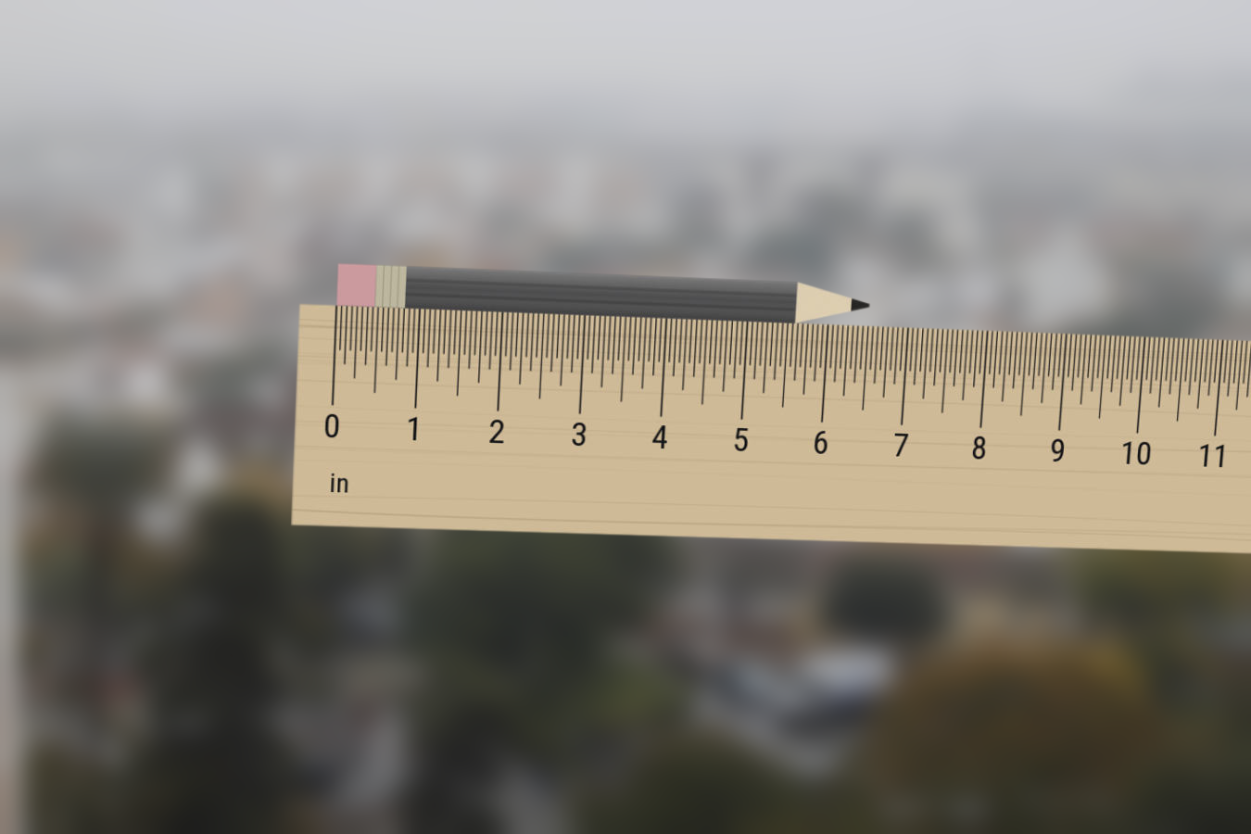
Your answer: 6.5 in
